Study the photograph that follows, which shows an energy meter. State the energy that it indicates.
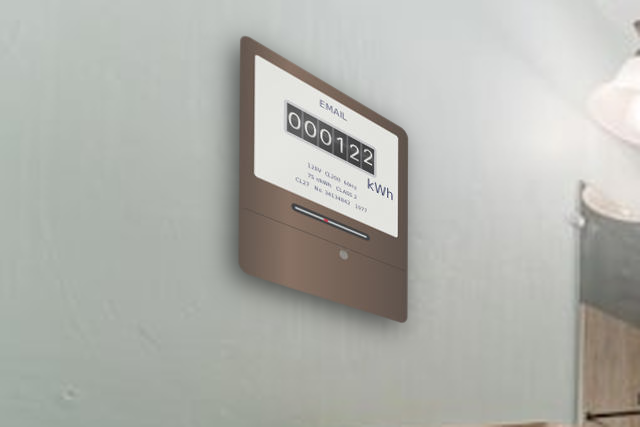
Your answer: 122 kWh
